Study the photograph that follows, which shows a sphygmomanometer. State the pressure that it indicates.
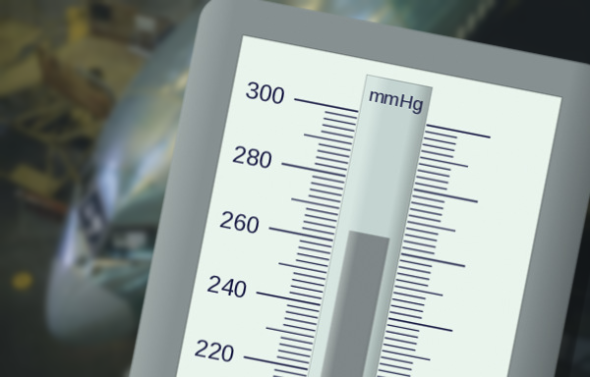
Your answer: 264 mmHg
